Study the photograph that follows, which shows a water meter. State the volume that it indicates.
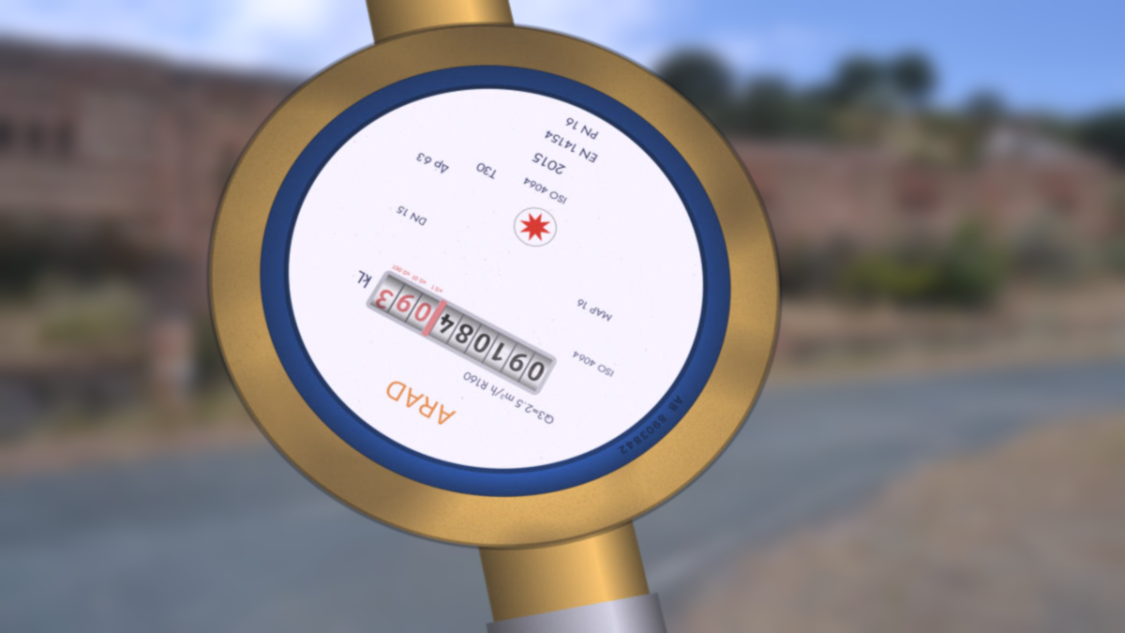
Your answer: 91084.093 kL
